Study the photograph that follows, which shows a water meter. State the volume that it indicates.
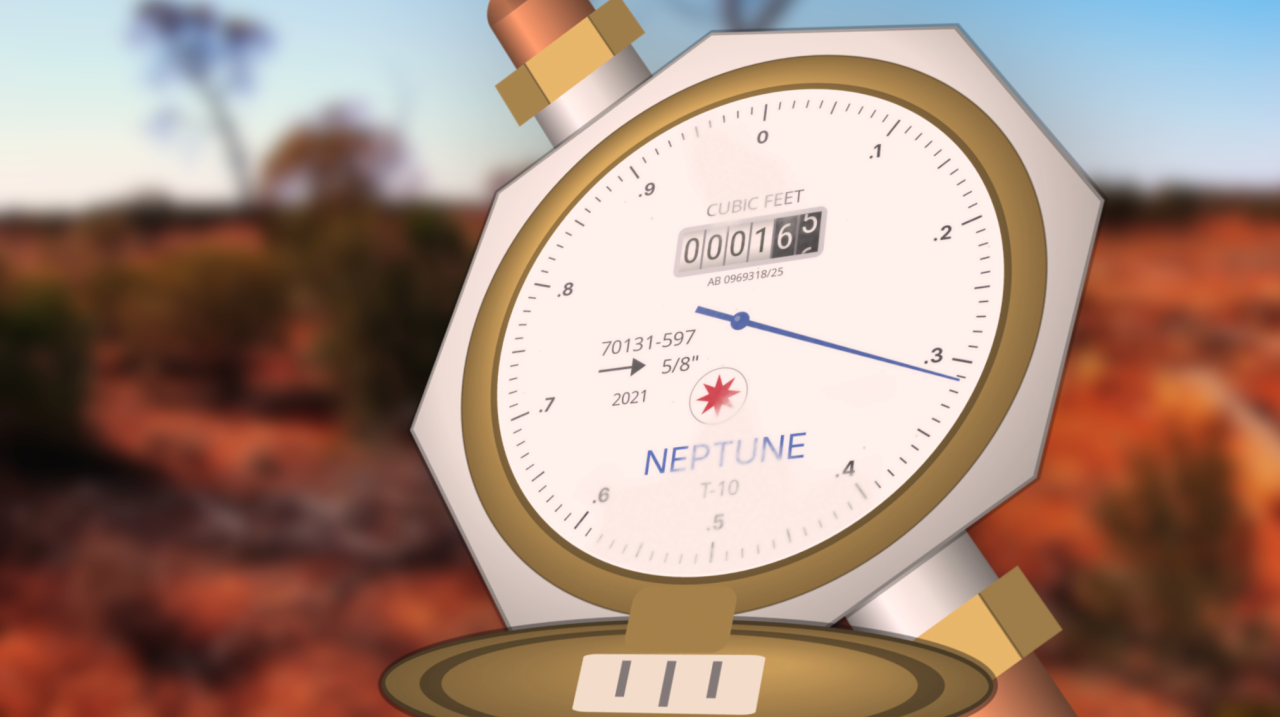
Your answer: 165.31 ft³
